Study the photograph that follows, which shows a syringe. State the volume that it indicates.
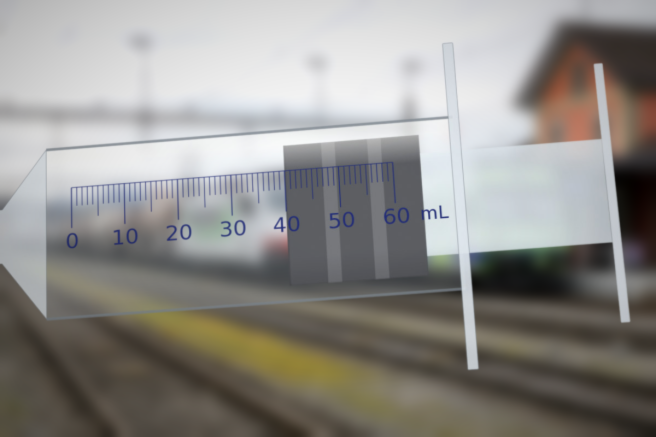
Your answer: 40 mL
